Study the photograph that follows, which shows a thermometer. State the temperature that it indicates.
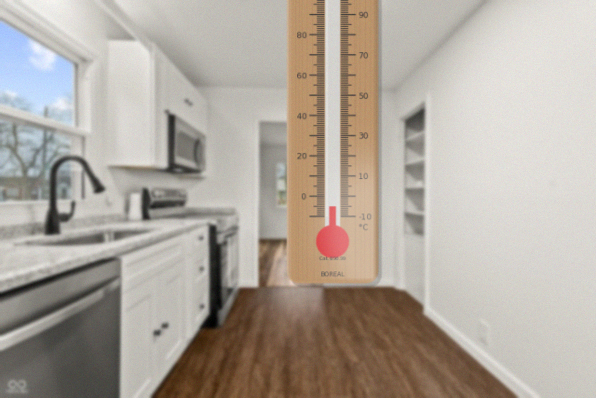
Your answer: -5 °C
